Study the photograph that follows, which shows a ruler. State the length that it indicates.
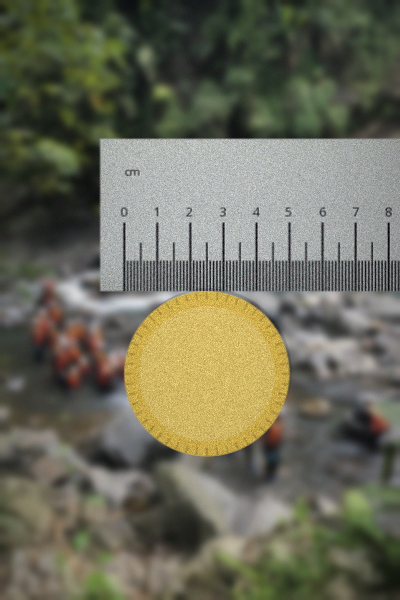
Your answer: 5 cm
